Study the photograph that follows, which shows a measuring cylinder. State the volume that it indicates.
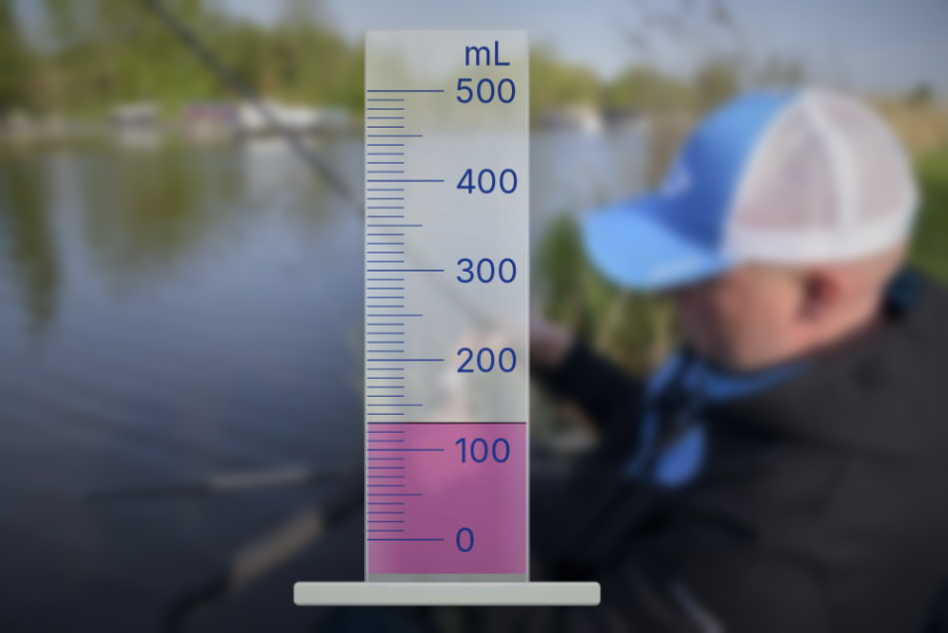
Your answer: 130 mL
